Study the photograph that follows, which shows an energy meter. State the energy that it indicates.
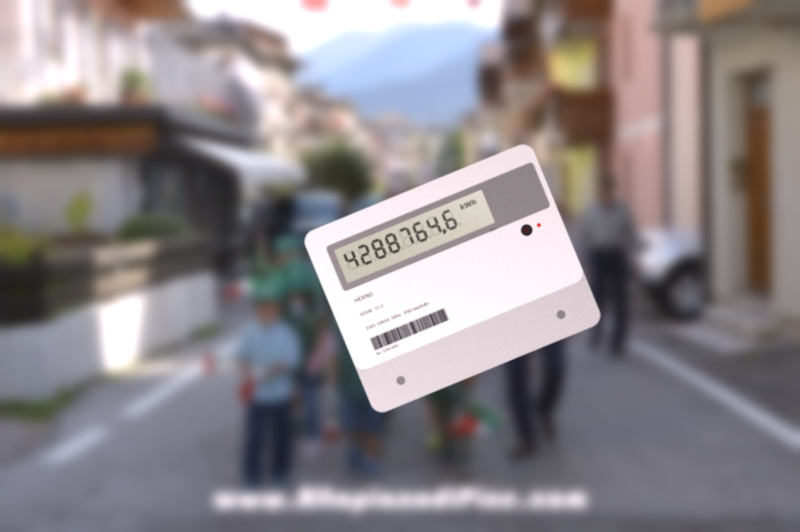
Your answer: 4288764.6 kWh
